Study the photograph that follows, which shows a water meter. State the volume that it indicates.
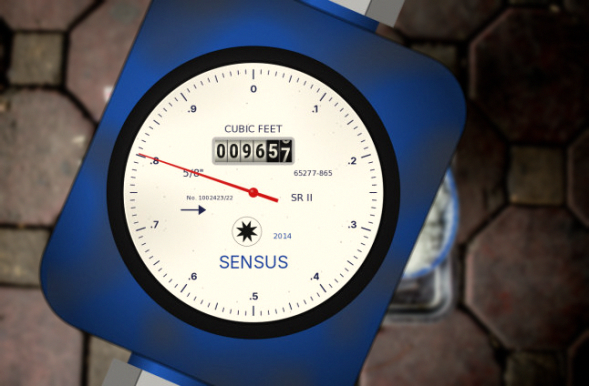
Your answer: 9656.80 ft³
